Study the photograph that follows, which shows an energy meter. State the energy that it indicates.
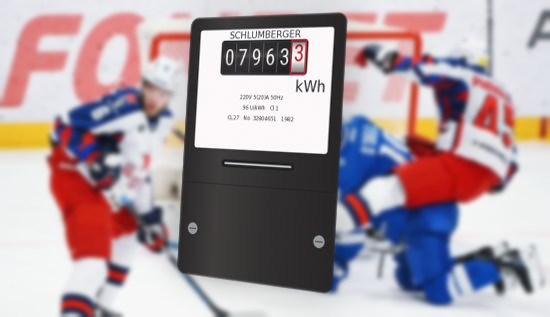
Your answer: 7963.3 kWh
